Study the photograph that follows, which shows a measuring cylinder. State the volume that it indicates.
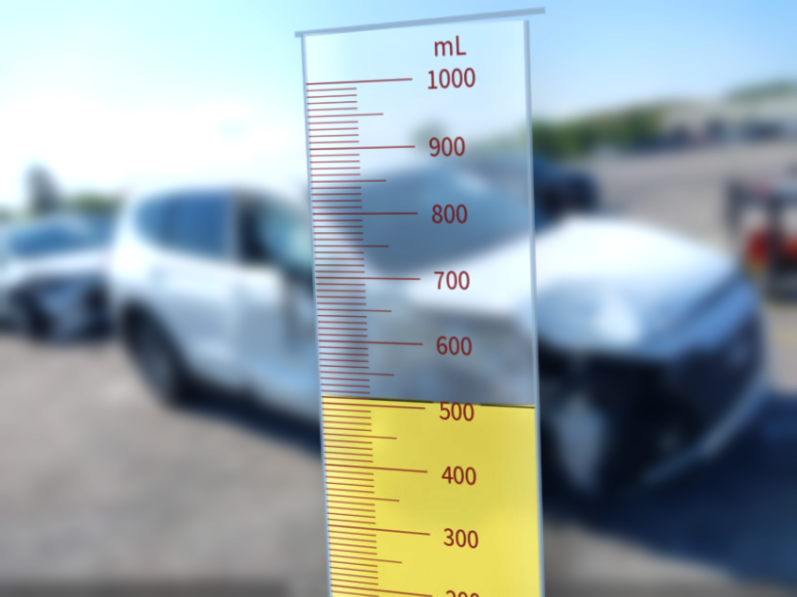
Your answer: 510 mL
